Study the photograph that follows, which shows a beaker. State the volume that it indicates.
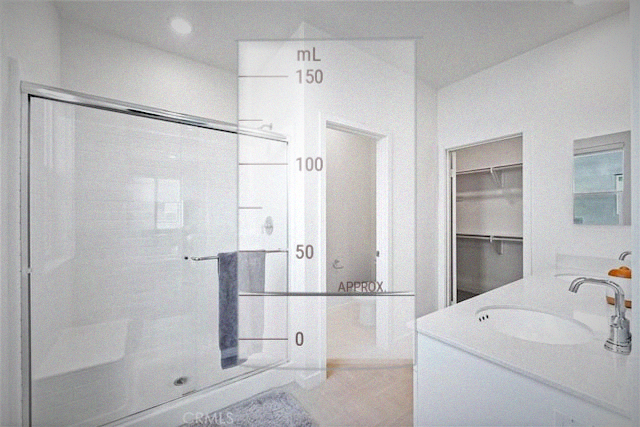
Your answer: 25 mL
